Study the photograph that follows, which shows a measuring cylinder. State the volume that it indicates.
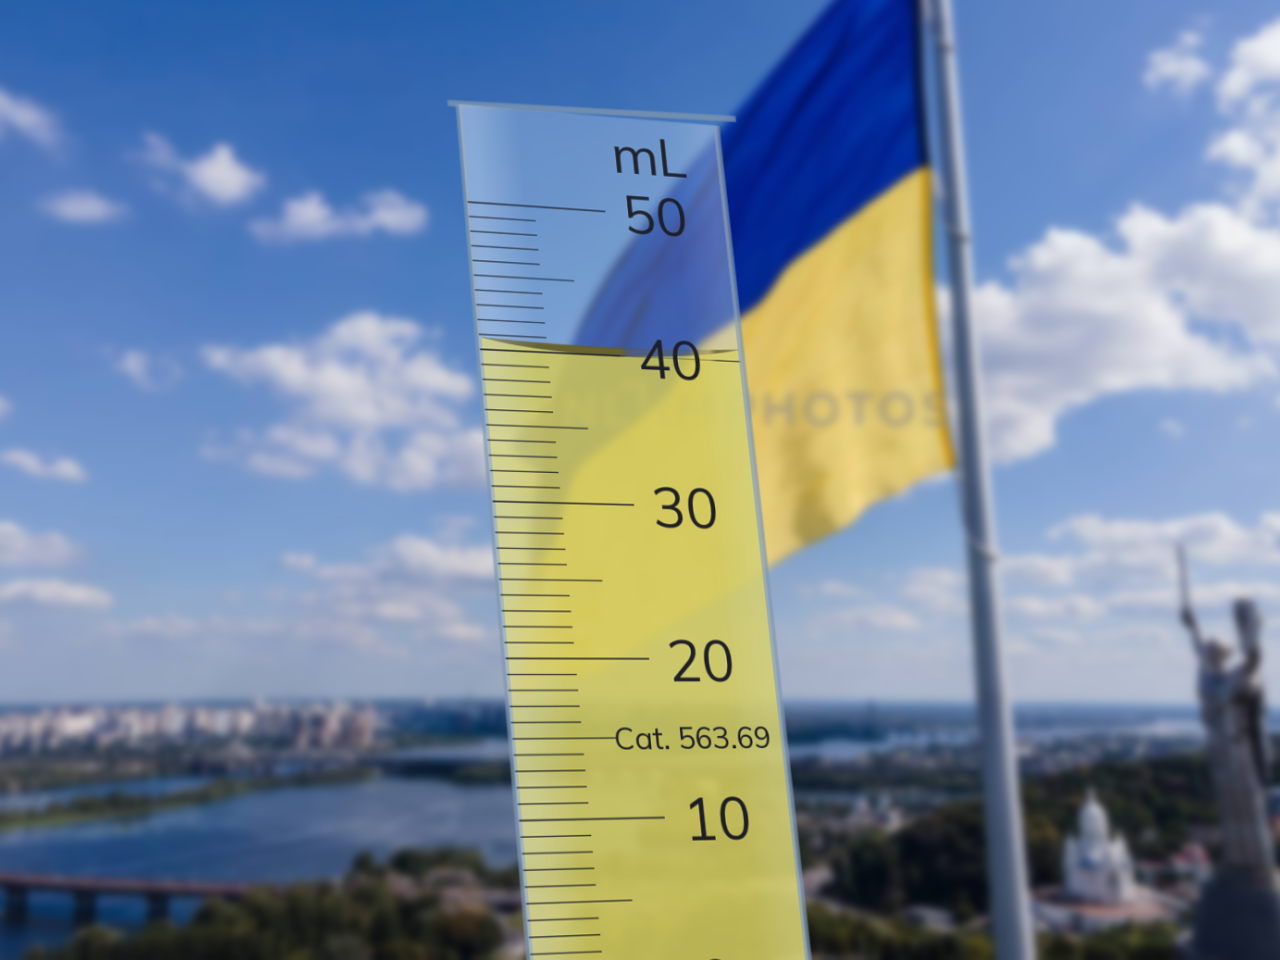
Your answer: 40 mL
